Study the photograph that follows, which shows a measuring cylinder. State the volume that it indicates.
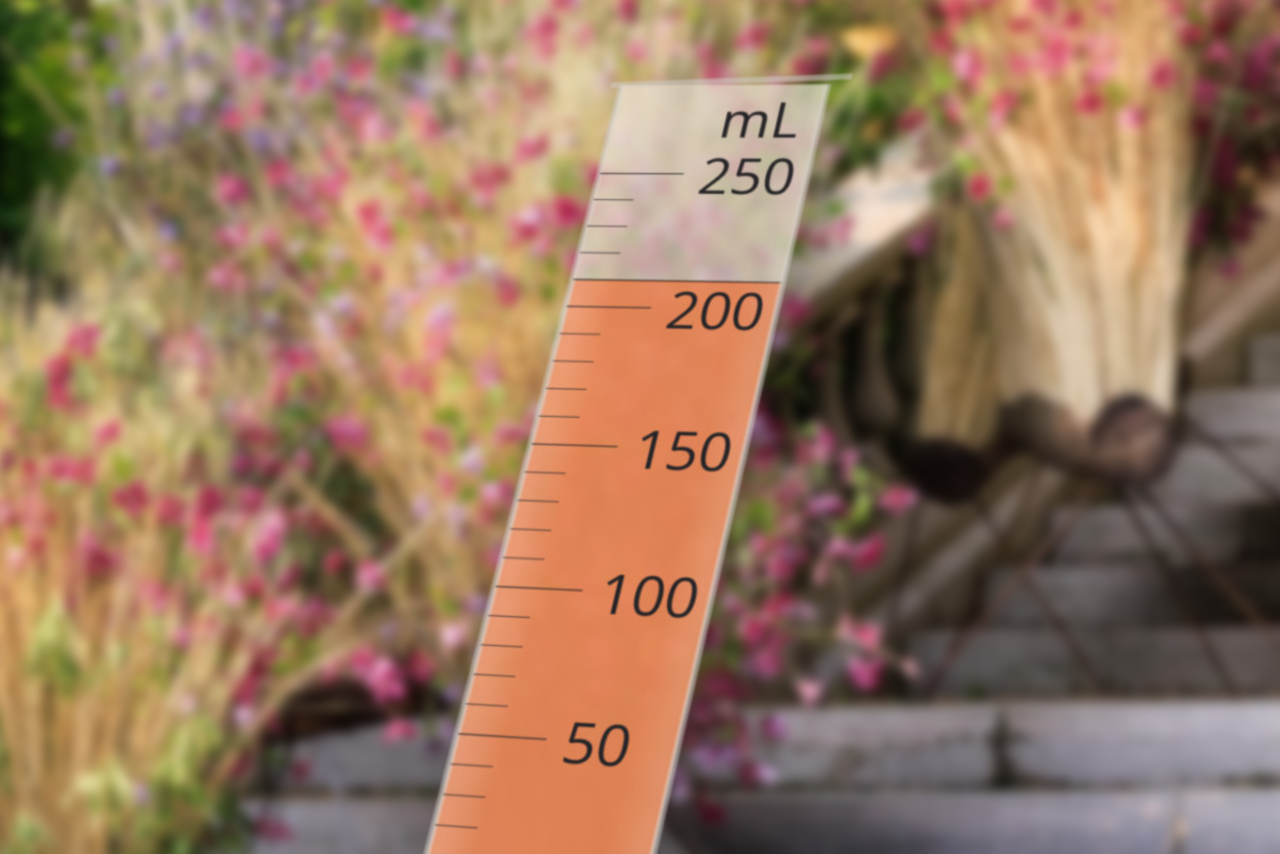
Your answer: 210 mL
